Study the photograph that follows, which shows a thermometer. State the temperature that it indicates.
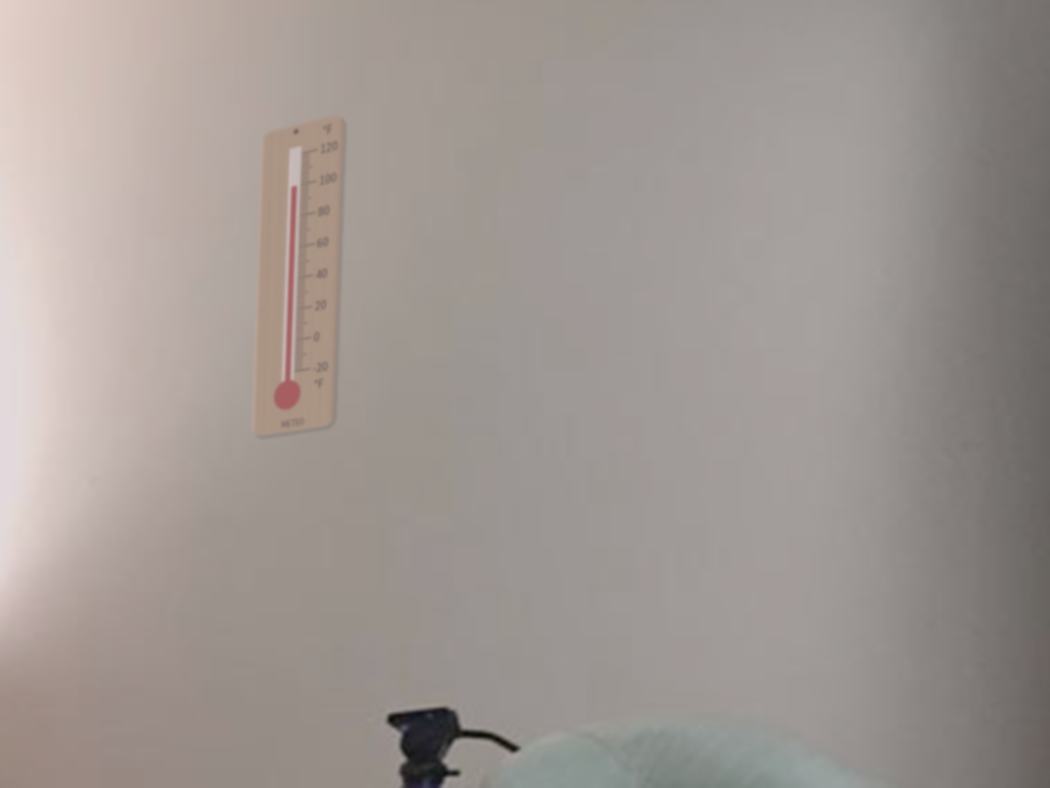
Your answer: 100 °F
